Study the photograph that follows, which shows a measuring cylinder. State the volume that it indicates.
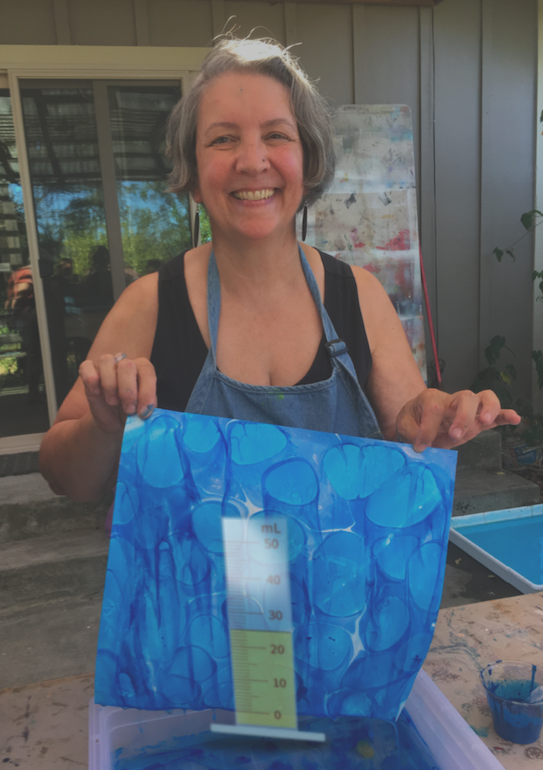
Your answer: 25 mL
